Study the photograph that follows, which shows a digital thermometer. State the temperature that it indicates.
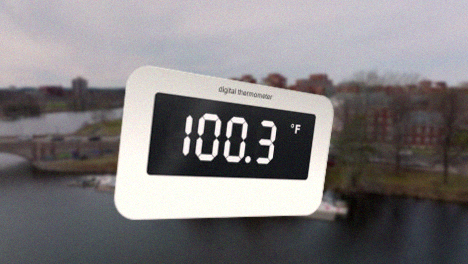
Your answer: 100.3 °F
